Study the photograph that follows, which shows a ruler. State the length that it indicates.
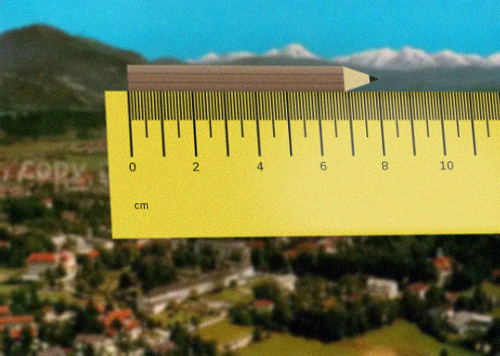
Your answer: 8 cm
